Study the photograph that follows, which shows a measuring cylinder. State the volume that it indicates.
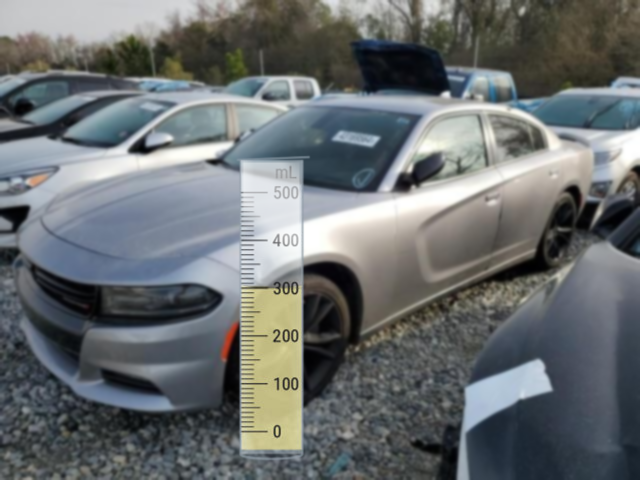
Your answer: 300 mL
